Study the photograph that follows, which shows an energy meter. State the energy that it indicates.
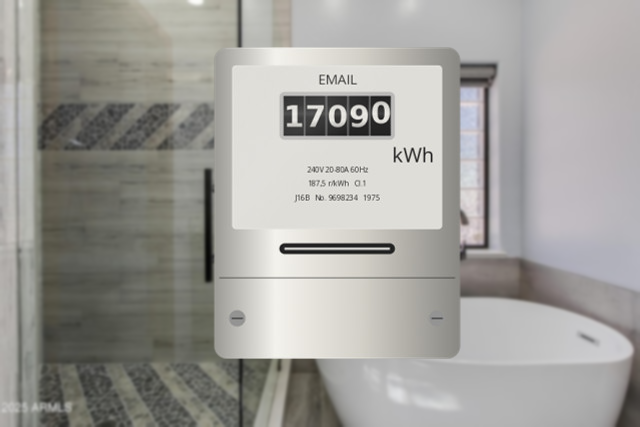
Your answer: 17090 kWh
